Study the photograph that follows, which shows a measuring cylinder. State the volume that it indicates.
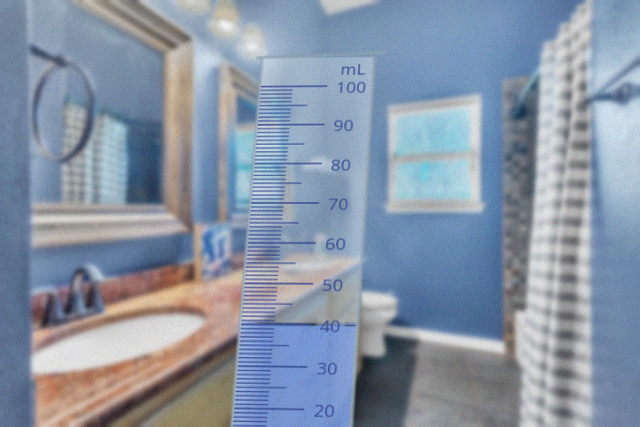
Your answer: 40 mL
